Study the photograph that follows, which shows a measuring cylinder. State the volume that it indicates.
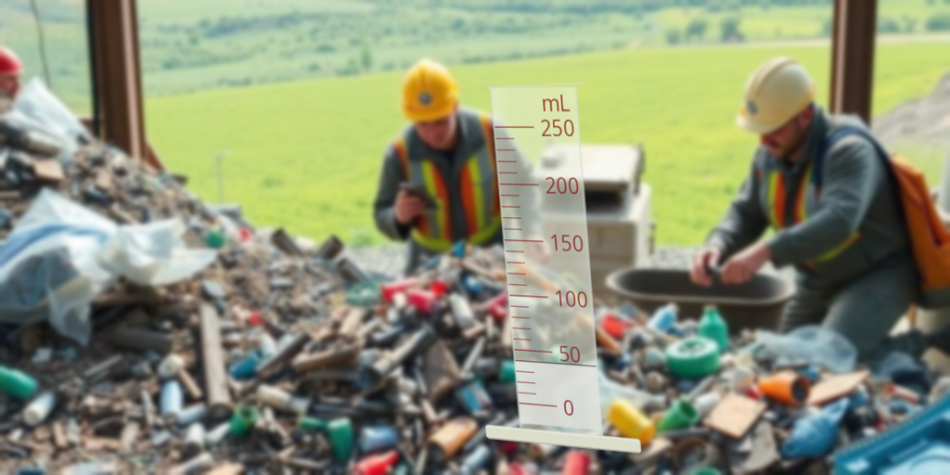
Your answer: 40 mL
